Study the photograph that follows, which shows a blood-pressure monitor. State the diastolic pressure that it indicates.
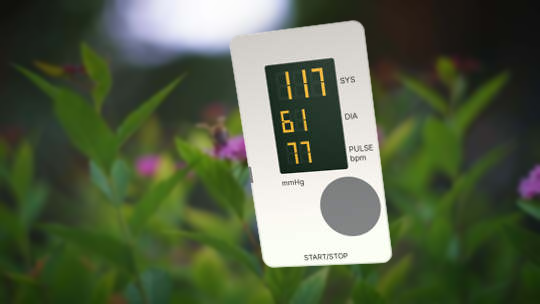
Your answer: 61 mmHg
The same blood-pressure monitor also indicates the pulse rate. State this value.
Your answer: 77 bpm
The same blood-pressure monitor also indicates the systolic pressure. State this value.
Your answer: 117 mmHg
